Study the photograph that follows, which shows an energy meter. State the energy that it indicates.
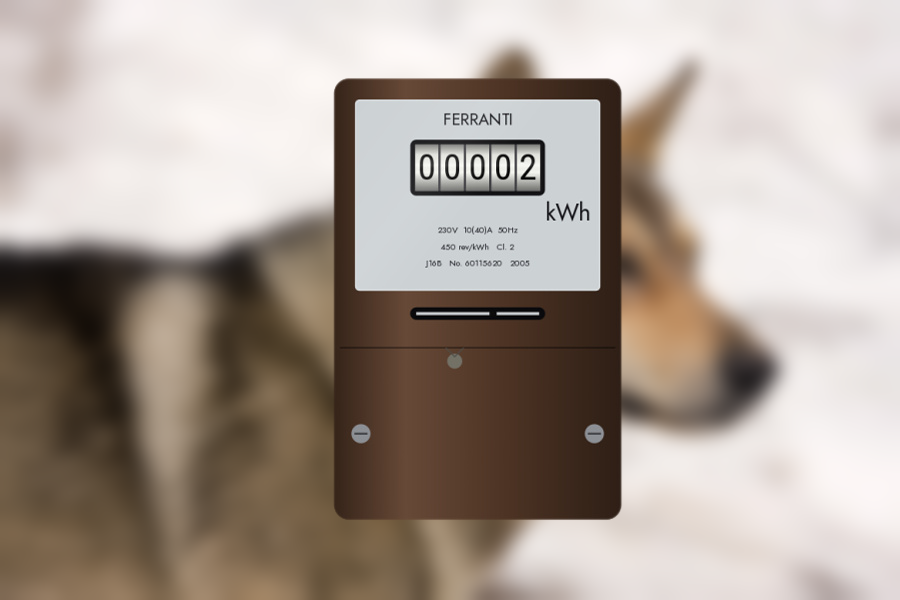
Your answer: 2 kWh
